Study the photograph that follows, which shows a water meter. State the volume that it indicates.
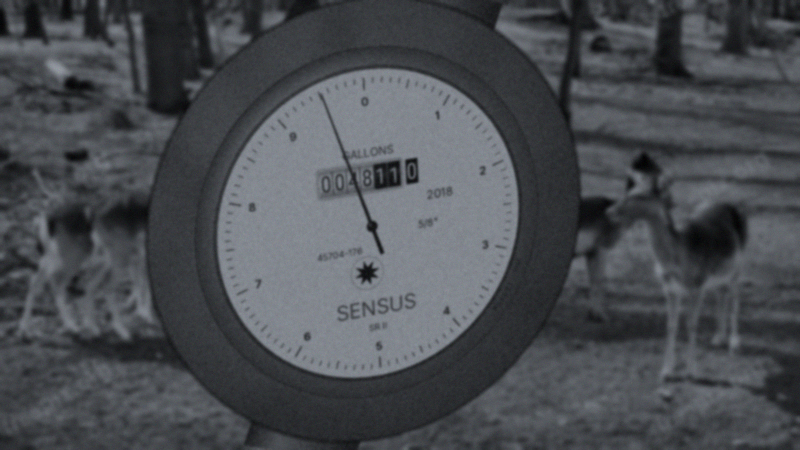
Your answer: 48109.5 gal
